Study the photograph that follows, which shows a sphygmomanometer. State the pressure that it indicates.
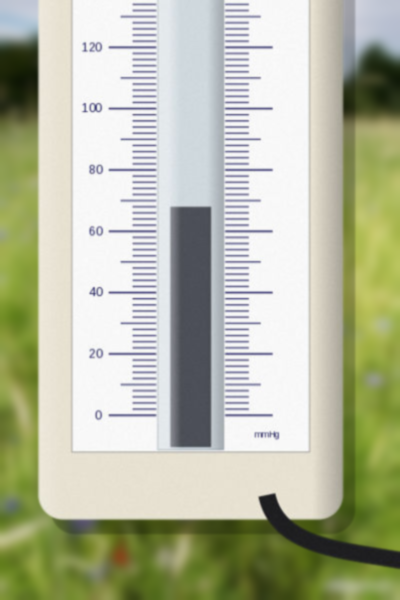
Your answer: 68 mmHg
